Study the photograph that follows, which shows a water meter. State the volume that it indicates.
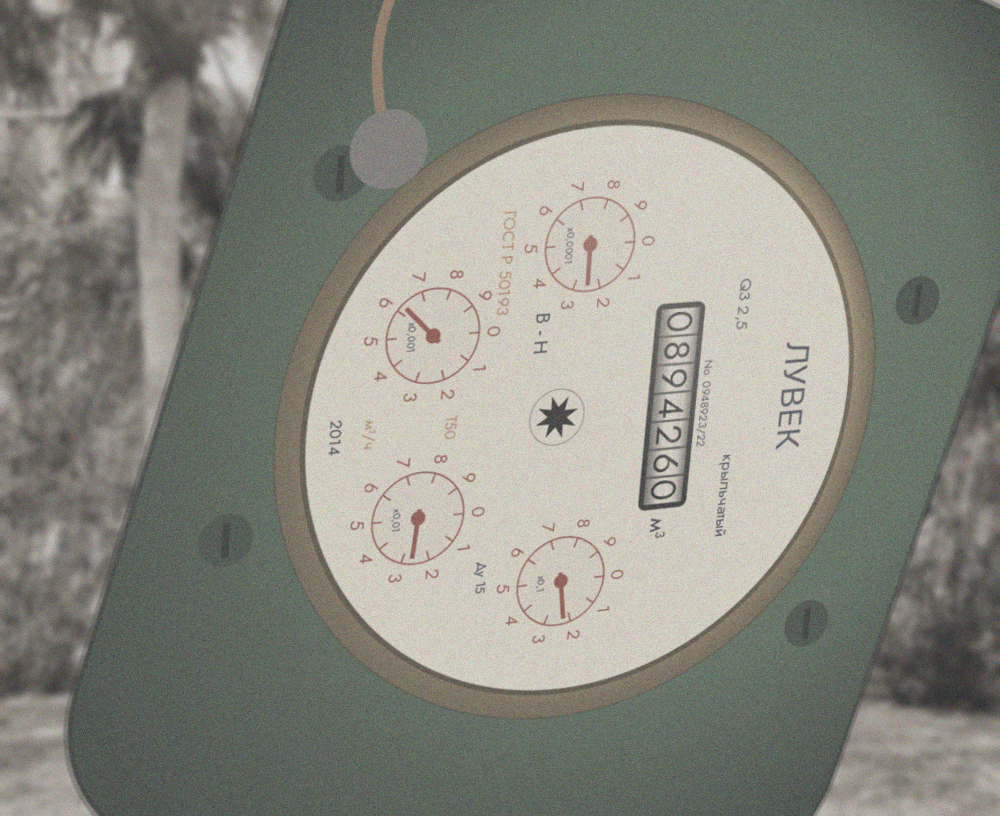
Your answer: 894260.2262 m³
